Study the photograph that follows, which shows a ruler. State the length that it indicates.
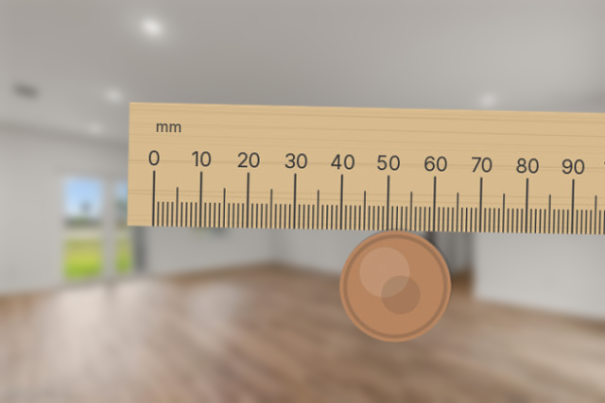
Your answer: 24 mm
